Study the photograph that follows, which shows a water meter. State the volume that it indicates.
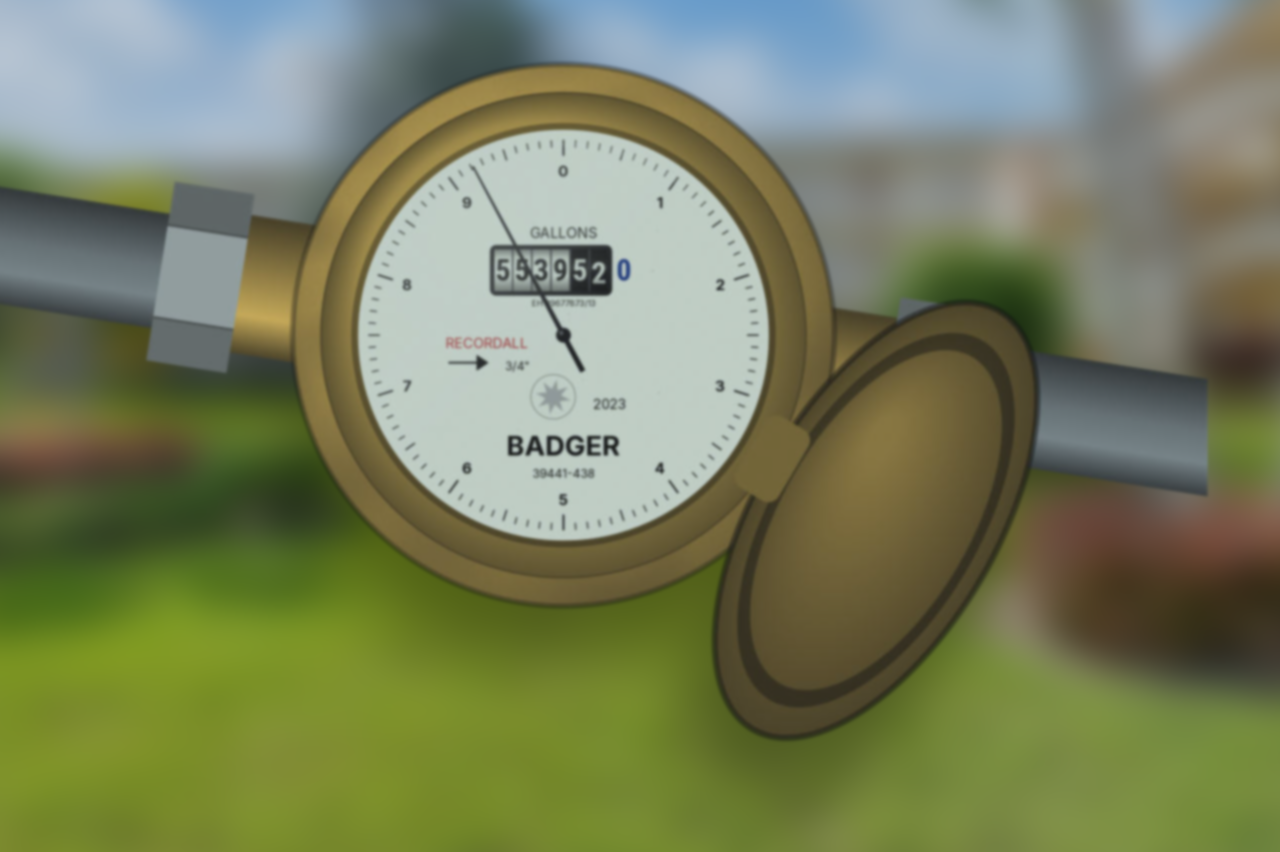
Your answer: 5539519.2 gal
